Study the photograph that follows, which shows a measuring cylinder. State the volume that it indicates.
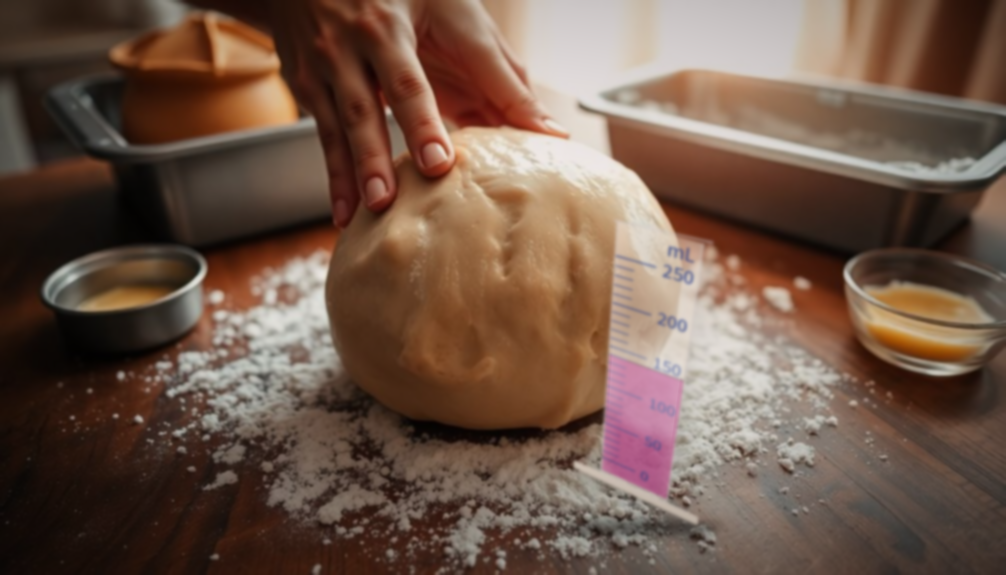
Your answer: 140 mL
